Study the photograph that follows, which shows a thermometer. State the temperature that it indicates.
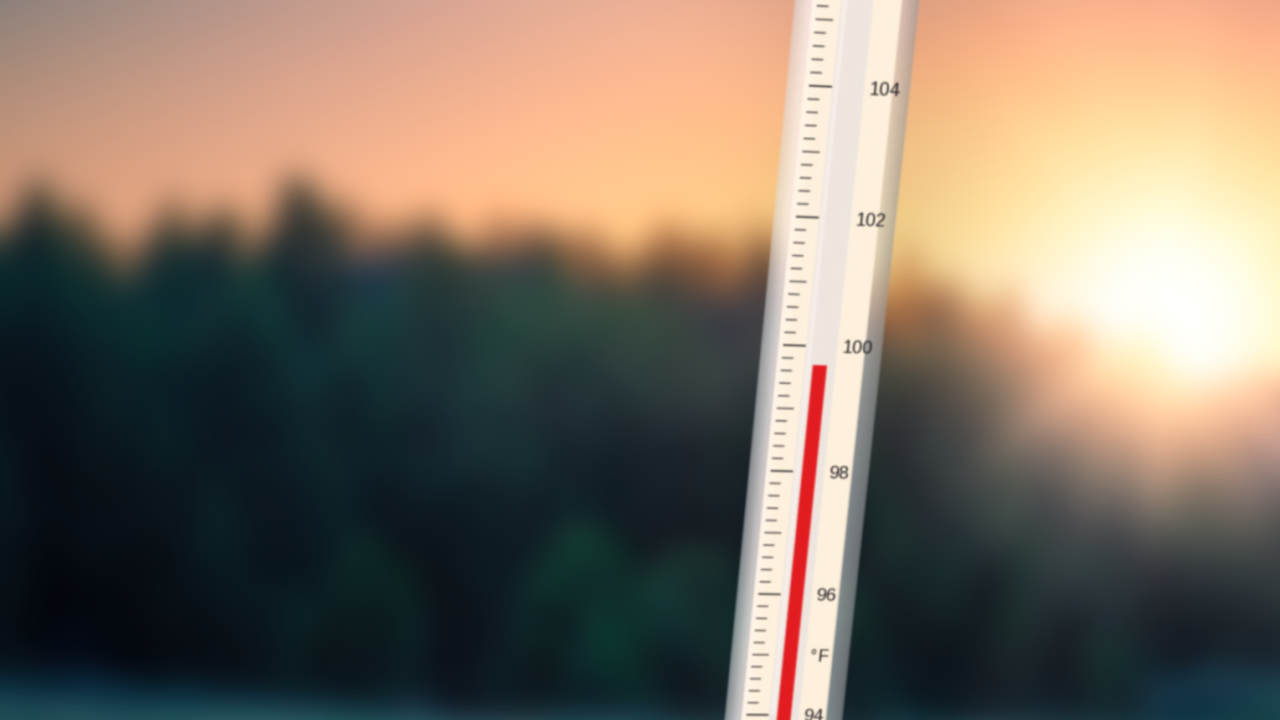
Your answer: 99.7 °F
